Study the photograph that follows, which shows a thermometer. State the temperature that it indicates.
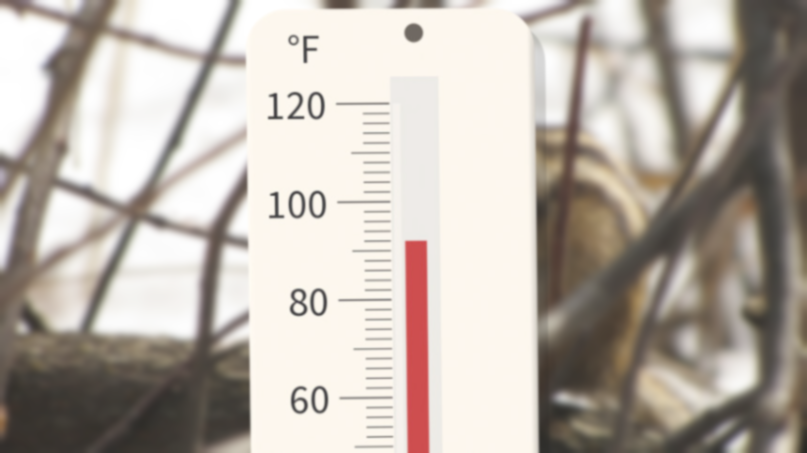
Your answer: 92 °F
